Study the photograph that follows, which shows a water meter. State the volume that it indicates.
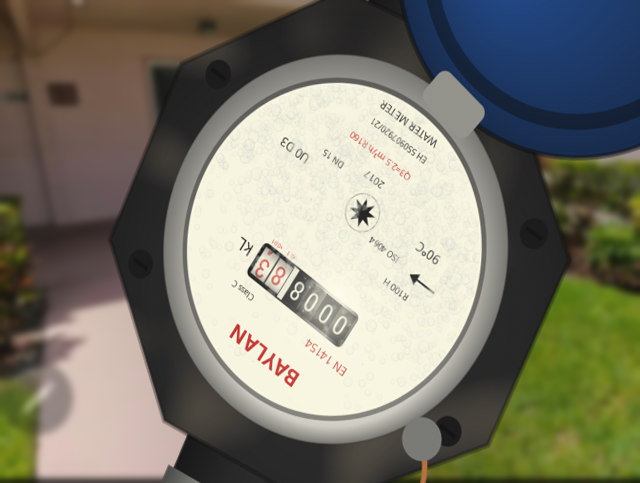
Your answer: 8.83 kL
